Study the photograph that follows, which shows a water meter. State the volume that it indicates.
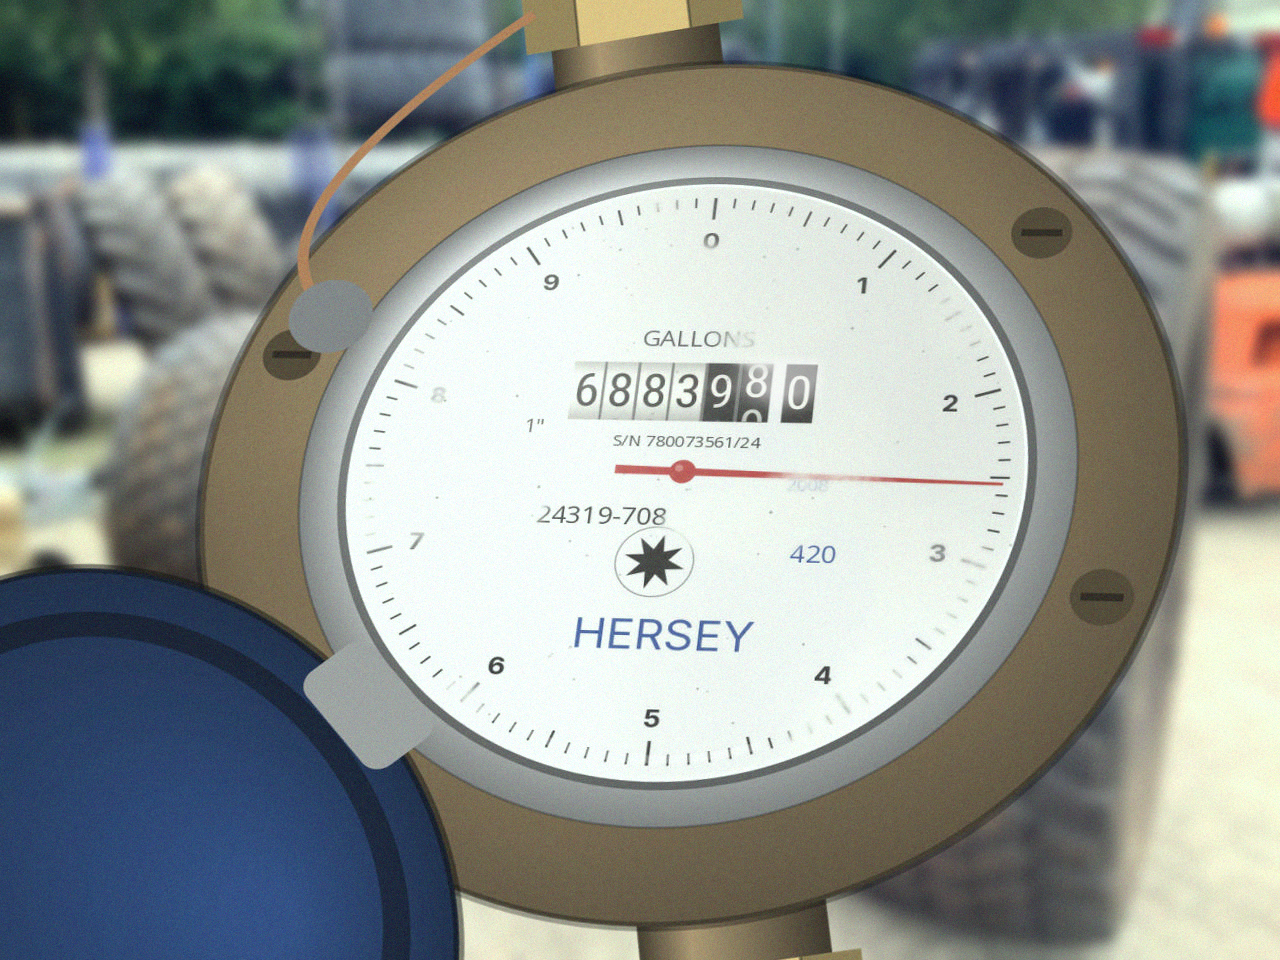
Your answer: 6883982.5 gal
